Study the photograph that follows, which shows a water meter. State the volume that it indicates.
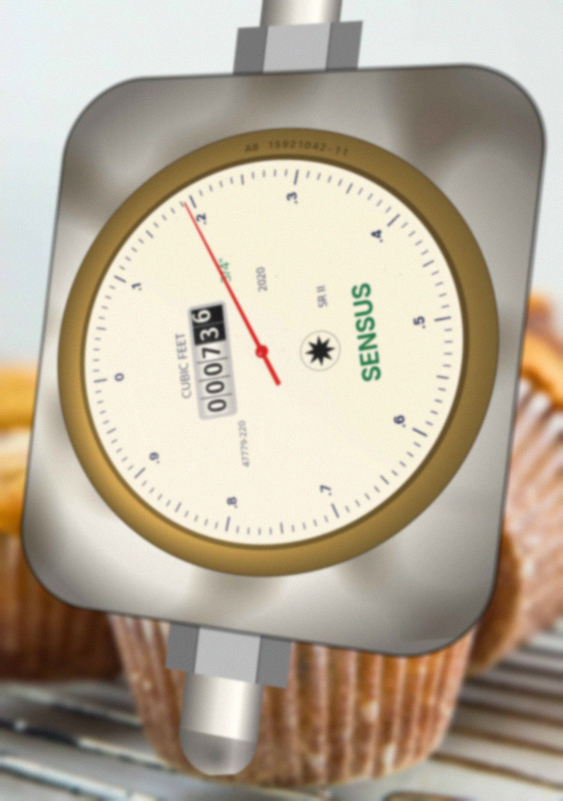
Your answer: 736.19 ft³
